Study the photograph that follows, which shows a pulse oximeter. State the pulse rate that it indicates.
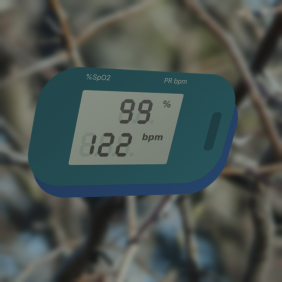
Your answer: 122 bpm
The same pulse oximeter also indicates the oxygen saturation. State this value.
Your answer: 99 %
